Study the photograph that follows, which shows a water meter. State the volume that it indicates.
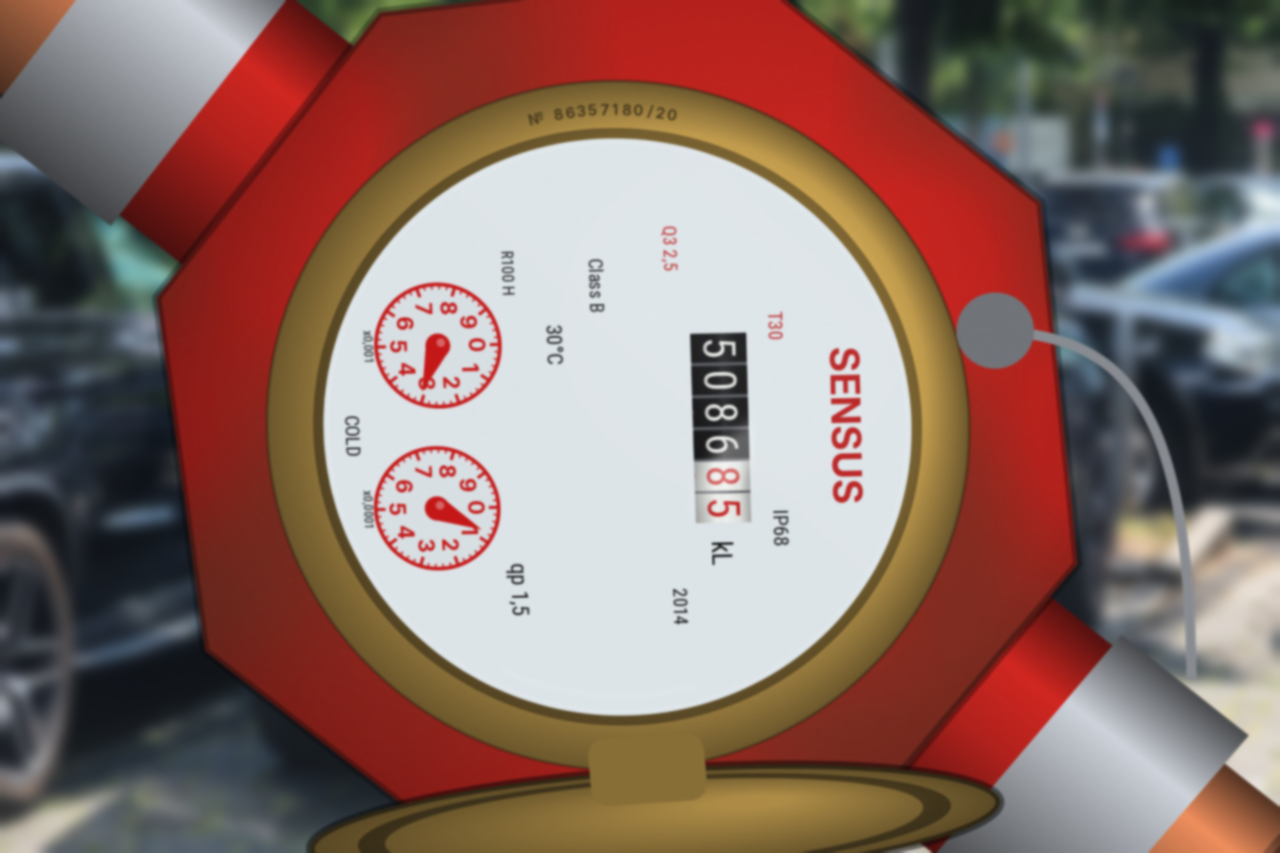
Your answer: 5086.8530 kL
